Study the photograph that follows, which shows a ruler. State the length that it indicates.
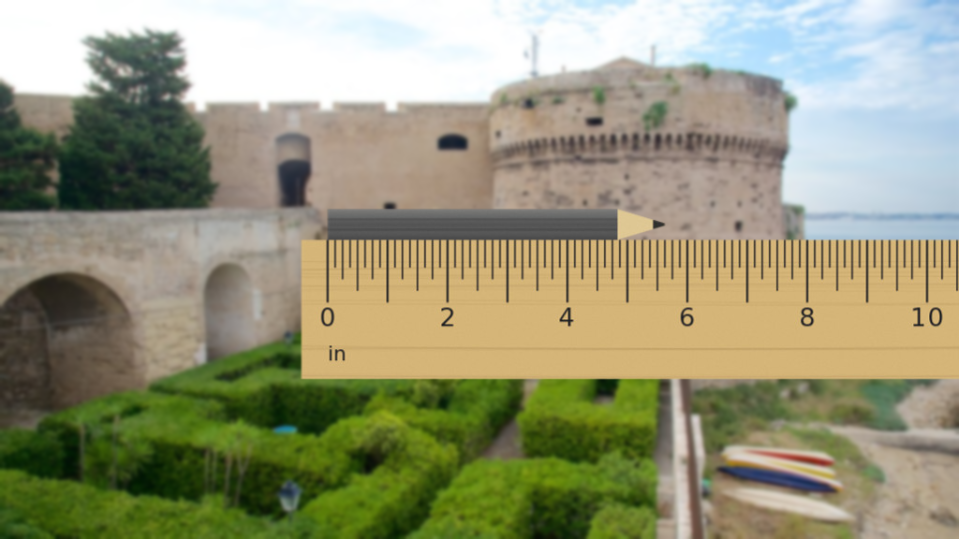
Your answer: 5.625 in
